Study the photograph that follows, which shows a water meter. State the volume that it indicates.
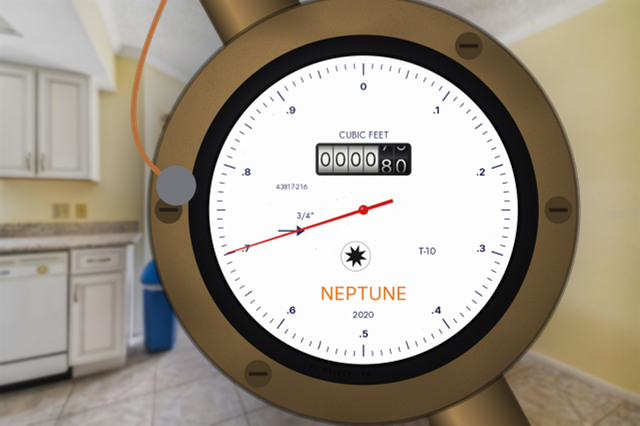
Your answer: 79.70 ft³
